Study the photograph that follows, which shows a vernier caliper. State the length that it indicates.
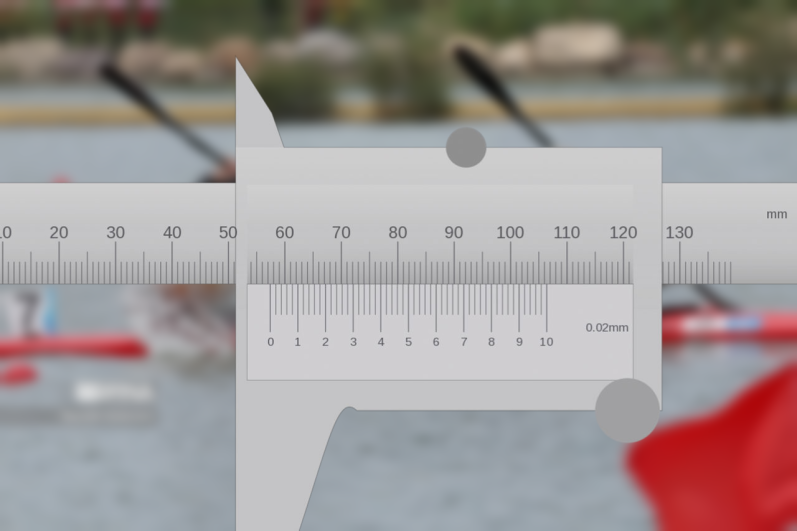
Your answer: 57.4 mm
